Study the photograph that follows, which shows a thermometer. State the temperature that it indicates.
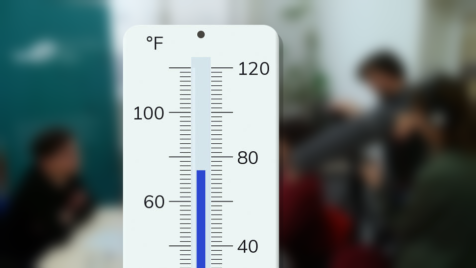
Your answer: 74 °F
